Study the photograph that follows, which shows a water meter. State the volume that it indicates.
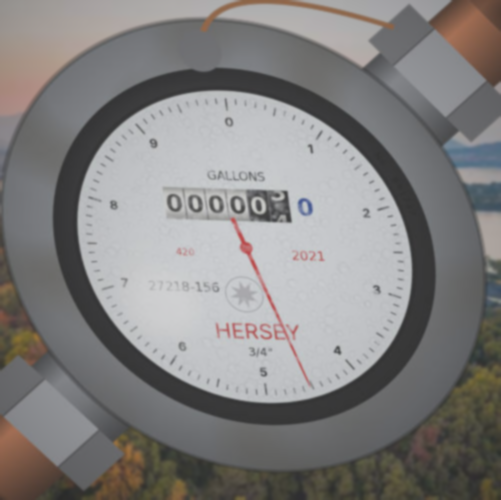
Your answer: 34.5 gal
